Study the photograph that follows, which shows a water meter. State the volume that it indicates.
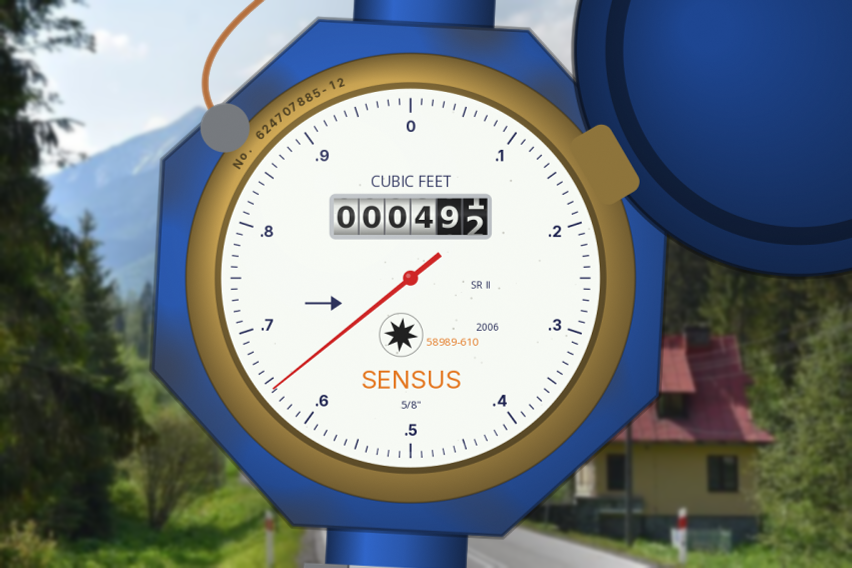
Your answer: 491.64 ft³
